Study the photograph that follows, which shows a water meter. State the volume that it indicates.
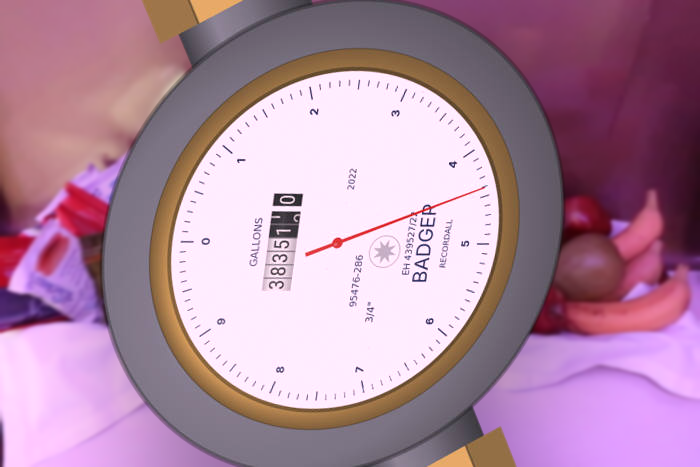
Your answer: 3835114.4 gal
